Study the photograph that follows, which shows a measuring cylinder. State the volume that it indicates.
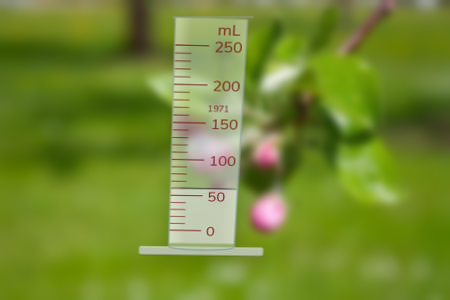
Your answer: 60 mL
